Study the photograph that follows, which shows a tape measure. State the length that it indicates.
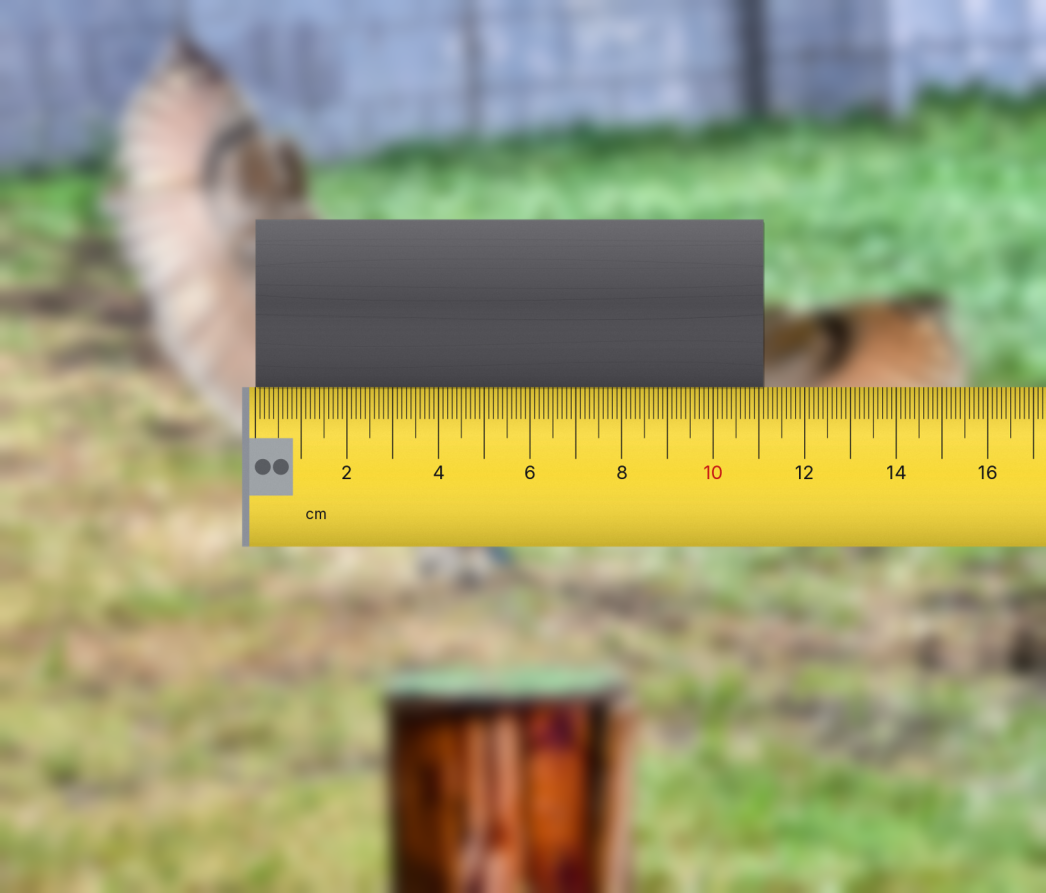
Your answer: 11.1 cm
